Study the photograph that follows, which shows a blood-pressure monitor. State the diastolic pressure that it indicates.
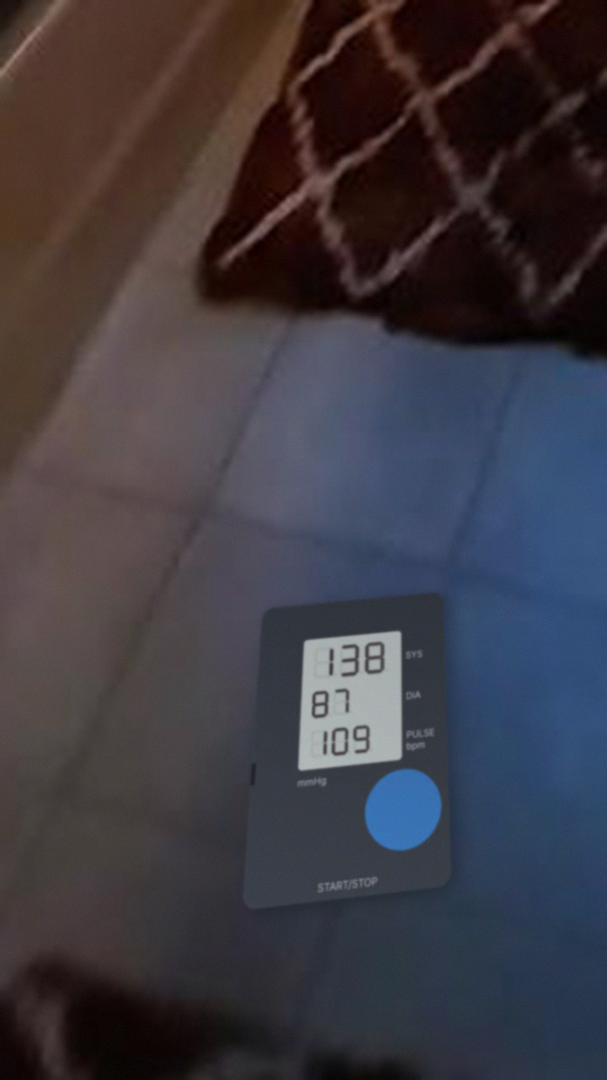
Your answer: 87 mmHg
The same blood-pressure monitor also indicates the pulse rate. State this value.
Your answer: 109 bpm
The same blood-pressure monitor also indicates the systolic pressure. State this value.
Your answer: 138 mmHg
